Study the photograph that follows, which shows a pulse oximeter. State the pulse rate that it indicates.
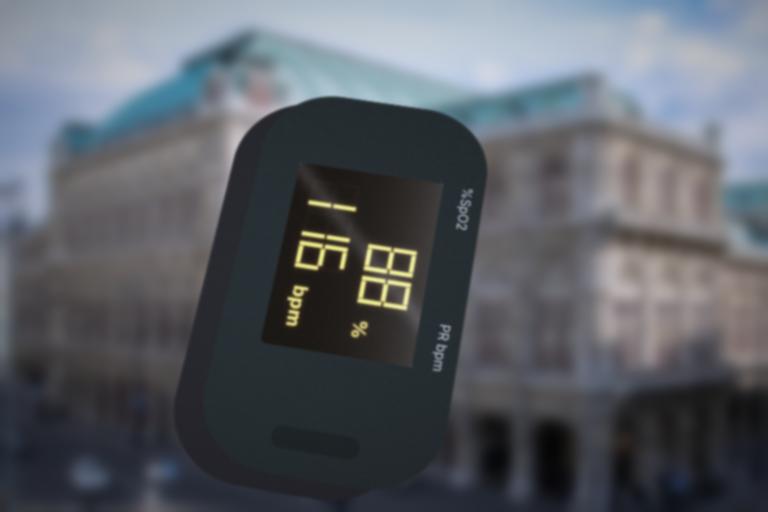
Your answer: 116 bpm
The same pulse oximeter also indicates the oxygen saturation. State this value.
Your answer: 88 %
